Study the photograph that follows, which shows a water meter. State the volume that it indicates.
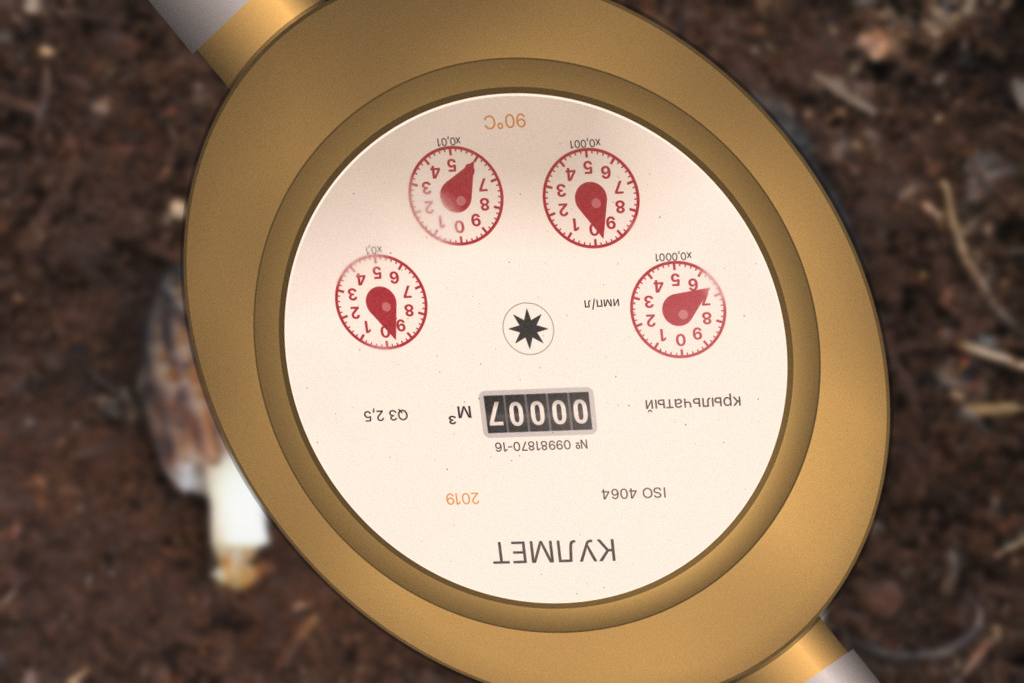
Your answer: 6.9596 m³
